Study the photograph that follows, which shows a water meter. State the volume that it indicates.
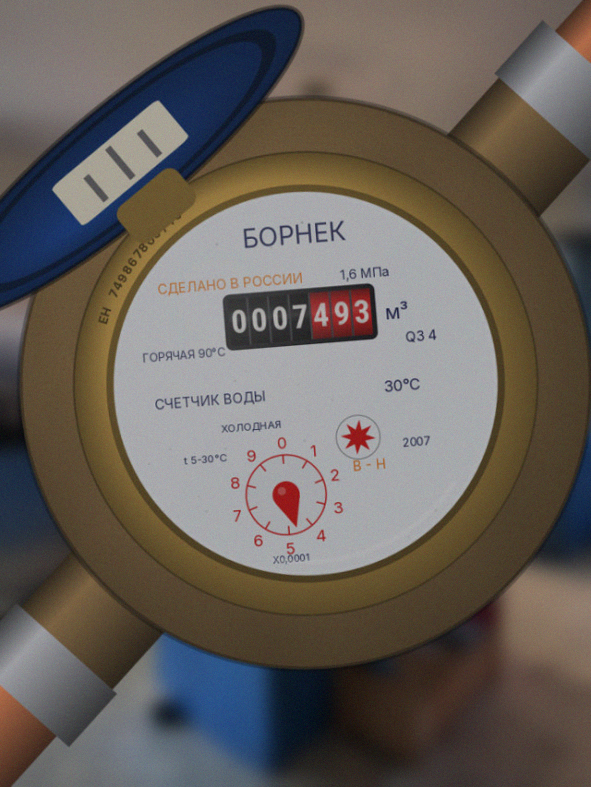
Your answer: 7.4934 m³
